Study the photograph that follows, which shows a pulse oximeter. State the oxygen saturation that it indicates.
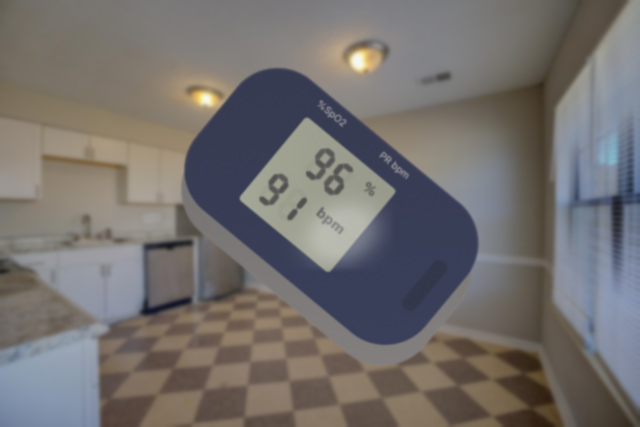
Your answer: 96 %
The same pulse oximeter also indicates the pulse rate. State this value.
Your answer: 91 bpm
